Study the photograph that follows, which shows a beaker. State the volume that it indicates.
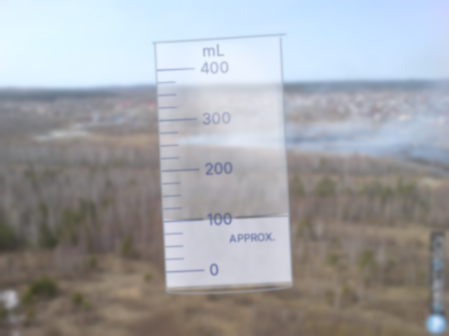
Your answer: 100 mL
